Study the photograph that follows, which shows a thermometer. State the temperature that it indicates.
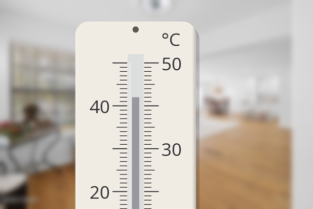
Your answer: 42 °C
